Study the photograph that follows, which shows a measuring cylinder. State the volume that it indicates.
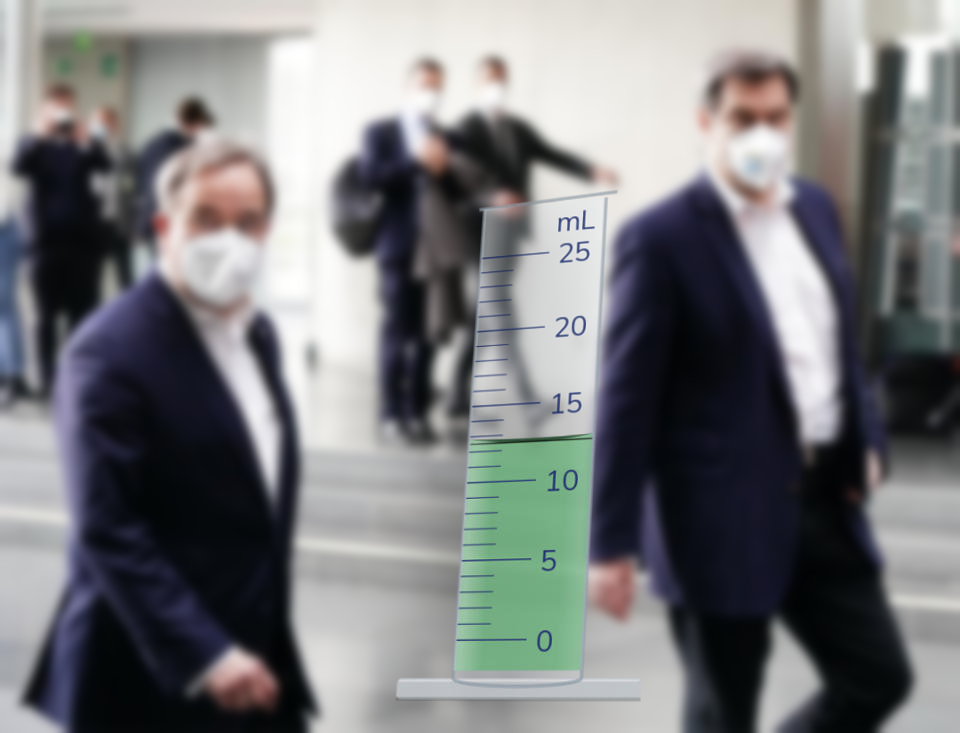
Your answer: 12.5 mL
